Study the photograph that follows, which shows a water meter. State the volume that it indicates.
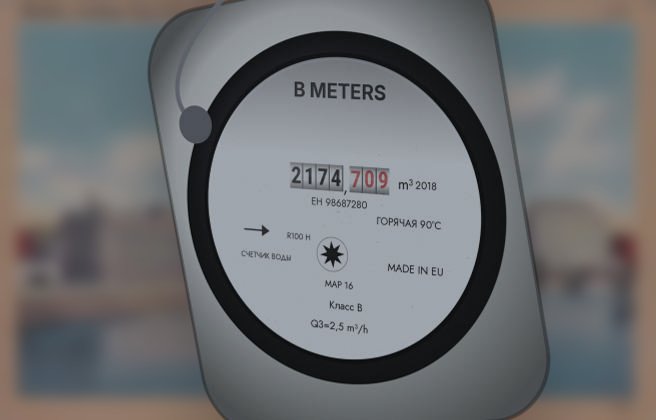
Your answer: 2174.709 m³
